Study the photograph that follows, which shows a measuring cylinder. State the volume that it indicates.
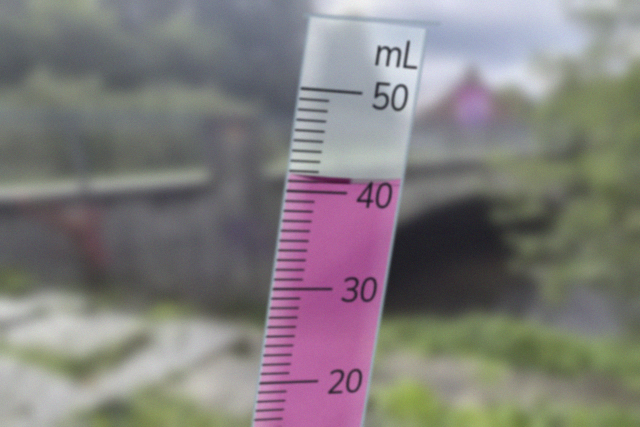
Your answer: 41 mL
